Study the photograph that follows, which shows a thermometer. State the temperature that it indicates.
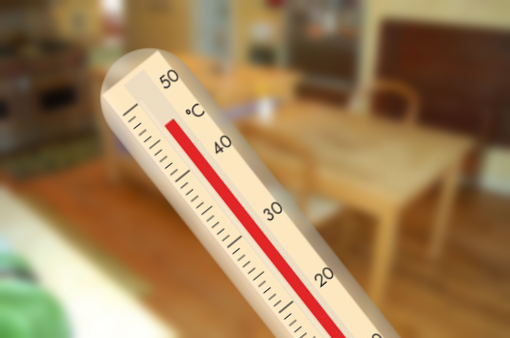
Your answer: 46 °C
